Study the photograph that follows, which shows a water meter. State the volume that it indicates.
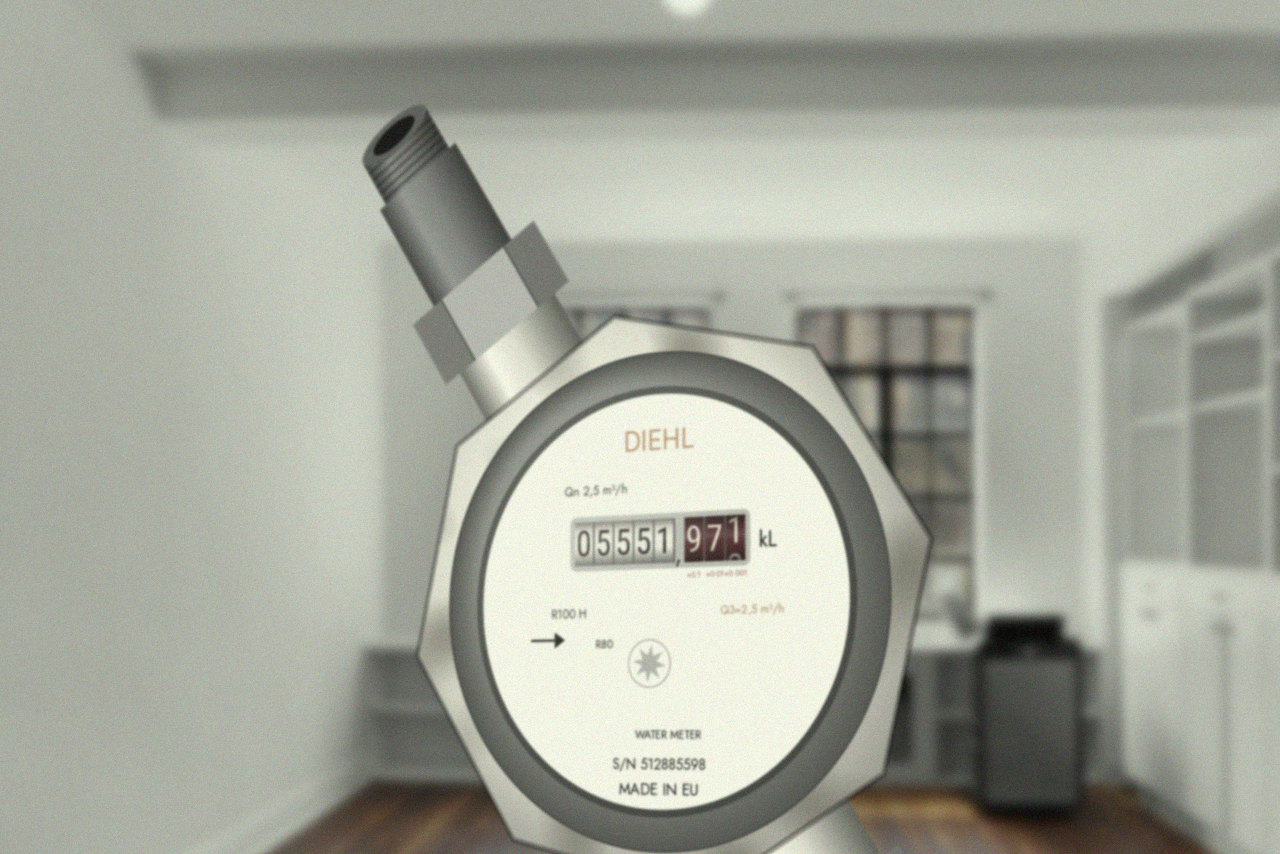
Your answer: 5551.971 kL
